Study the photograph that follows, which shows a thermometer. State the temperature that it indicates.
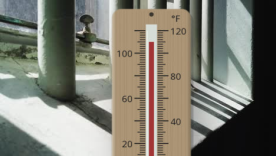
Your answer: 110 °F
